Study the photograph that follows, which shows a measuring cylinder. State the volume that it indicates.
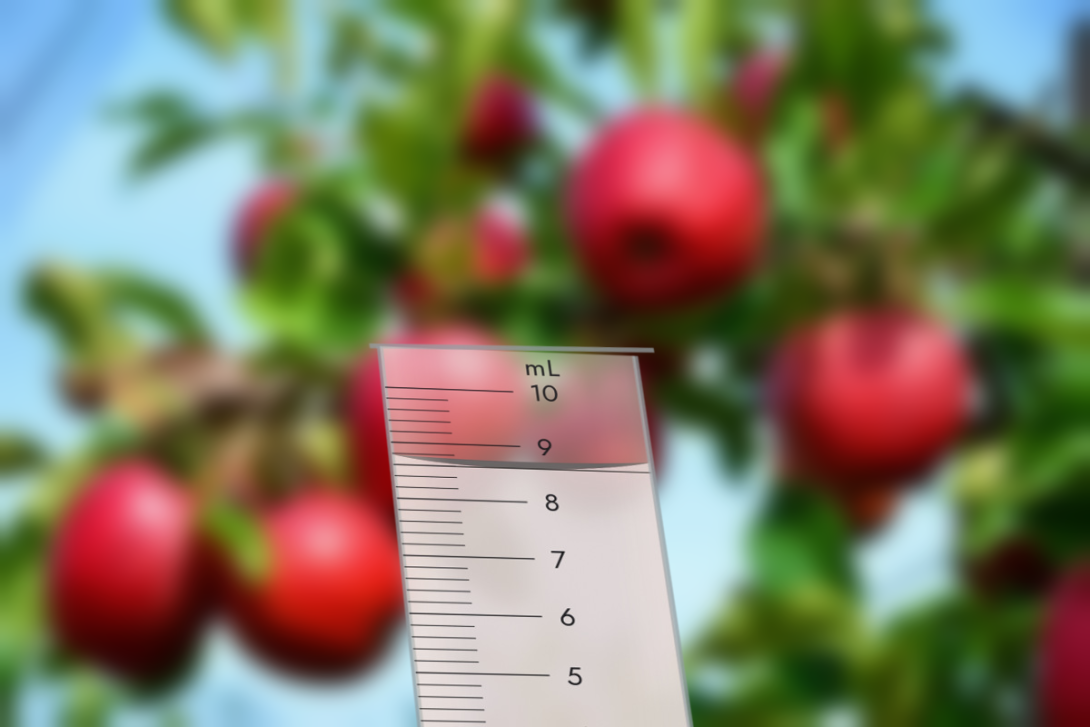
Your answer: 8.6 mL
